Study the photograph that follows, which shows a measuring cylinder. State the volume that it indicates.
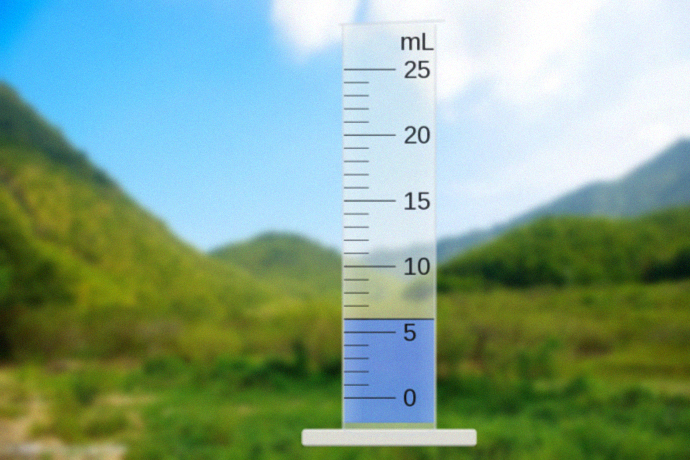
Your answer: 6 mL
